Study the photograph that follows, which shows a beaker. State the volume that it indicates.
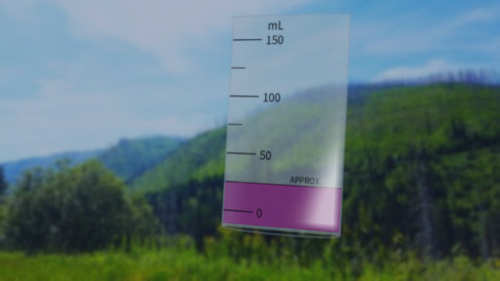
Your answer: 25 mL
